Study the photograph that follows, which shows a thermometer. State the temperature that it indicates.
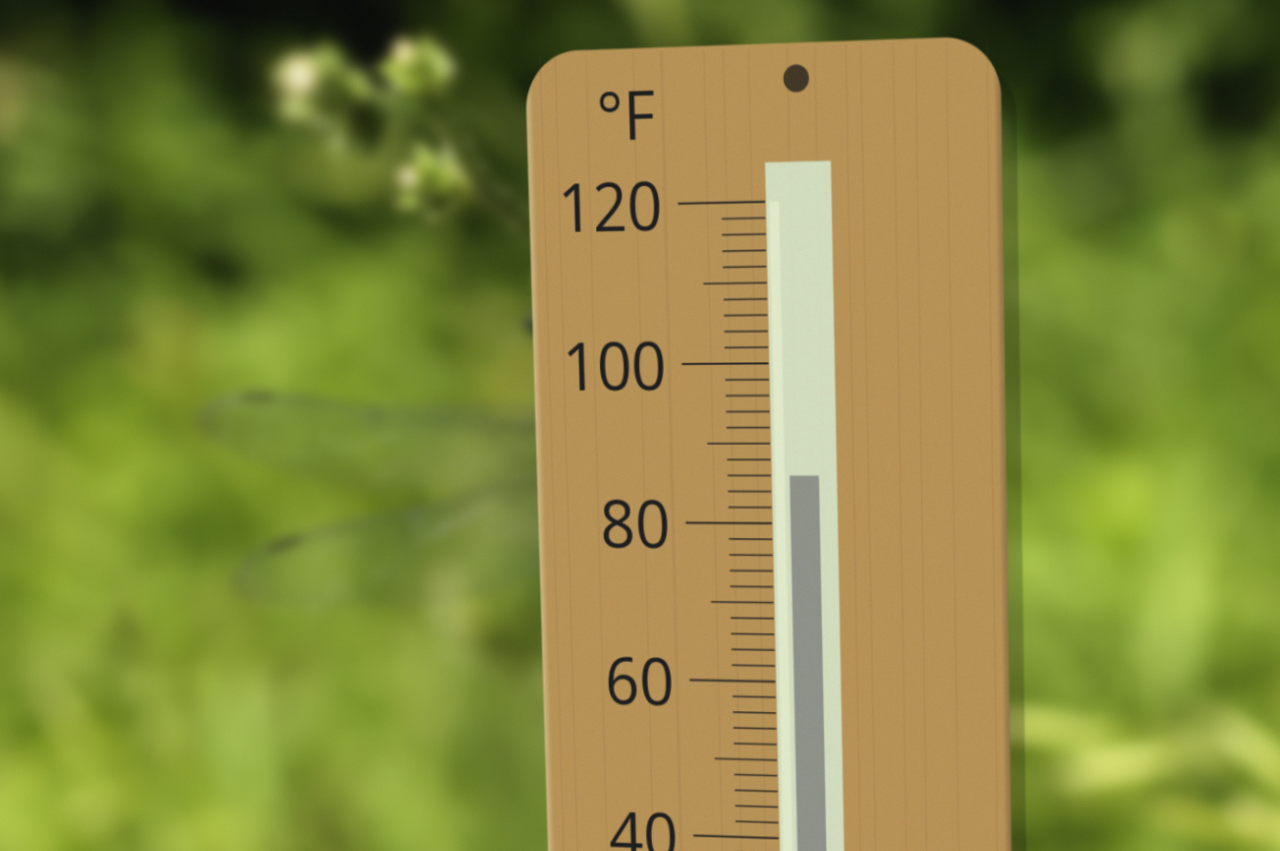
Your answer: 86 °F
